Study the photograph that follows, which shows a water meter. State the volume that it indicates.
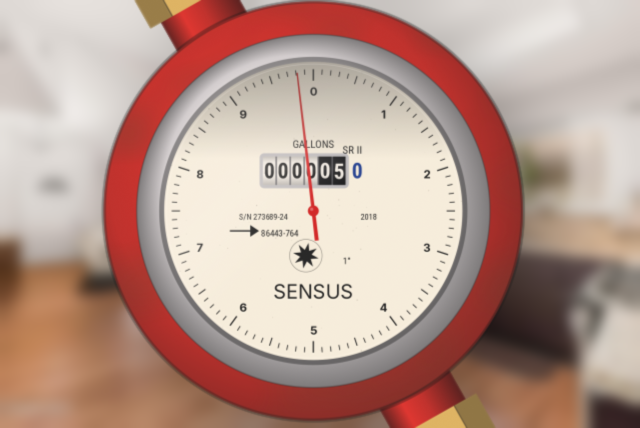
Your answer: 49.8 gal
